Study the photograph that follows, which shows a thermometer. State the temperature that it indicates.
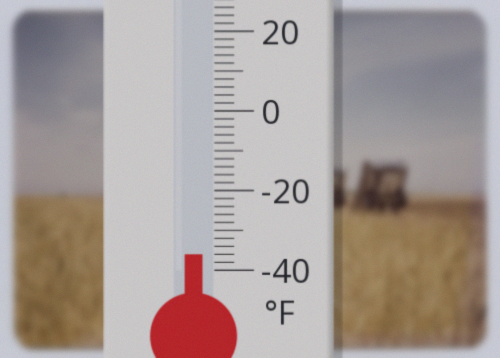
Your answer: -36 °F
